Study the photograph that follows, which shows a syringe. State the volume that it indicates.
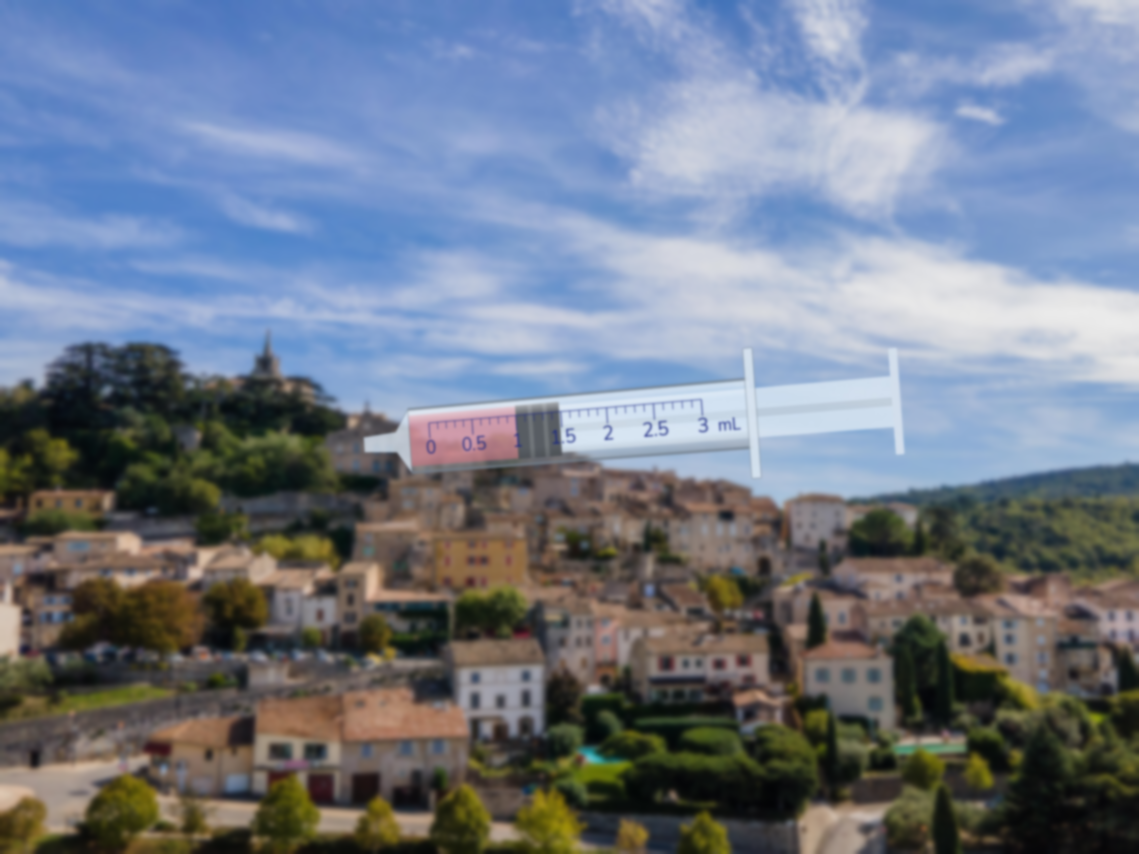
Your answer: 1 mL
